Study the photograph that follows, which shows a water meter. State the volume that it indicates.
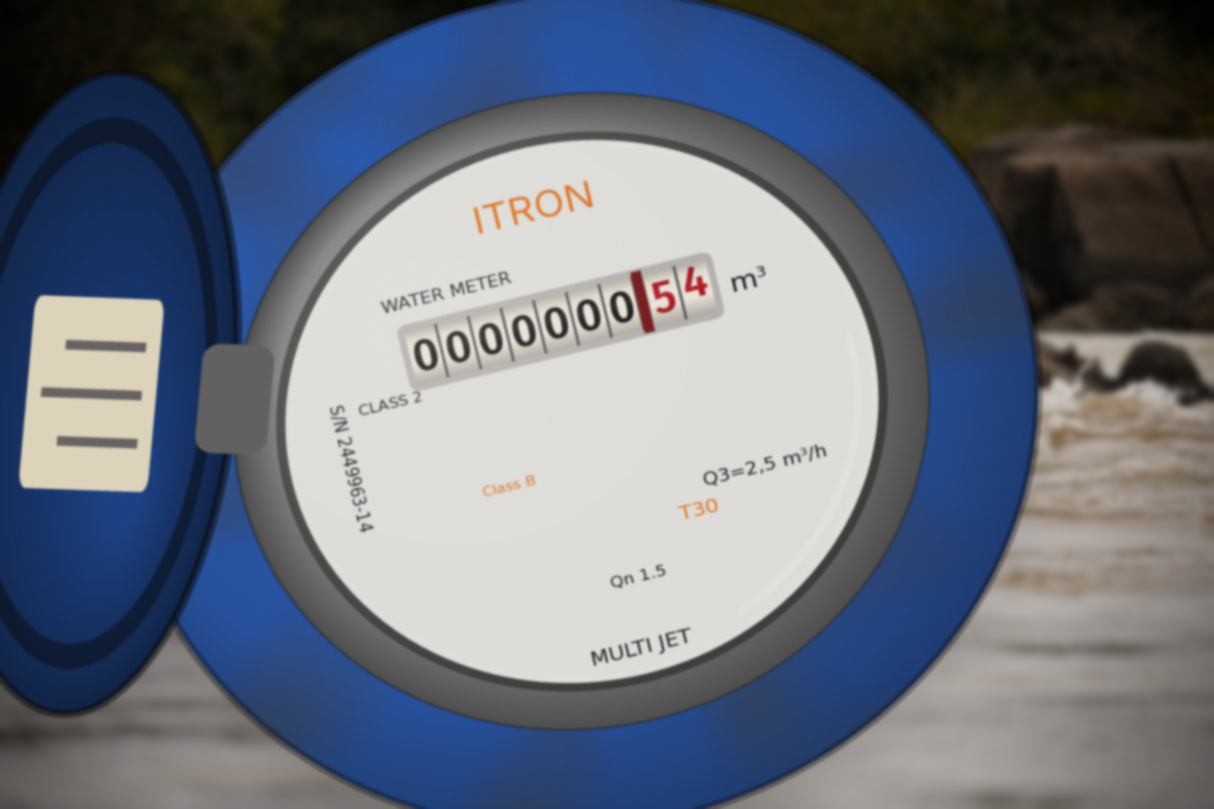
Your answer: 0.54 m³
